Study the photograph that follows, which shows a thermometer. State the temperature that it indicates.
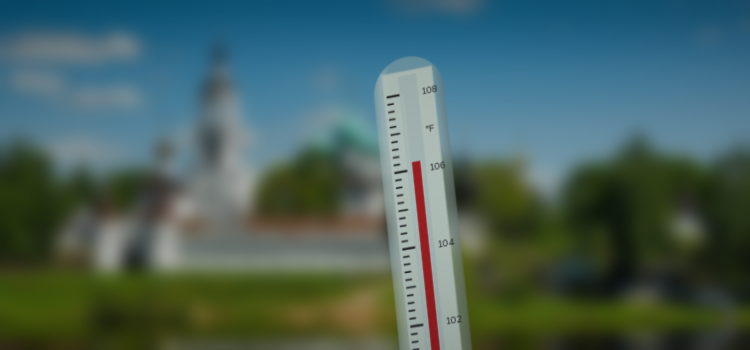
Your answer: 106.2 °F
